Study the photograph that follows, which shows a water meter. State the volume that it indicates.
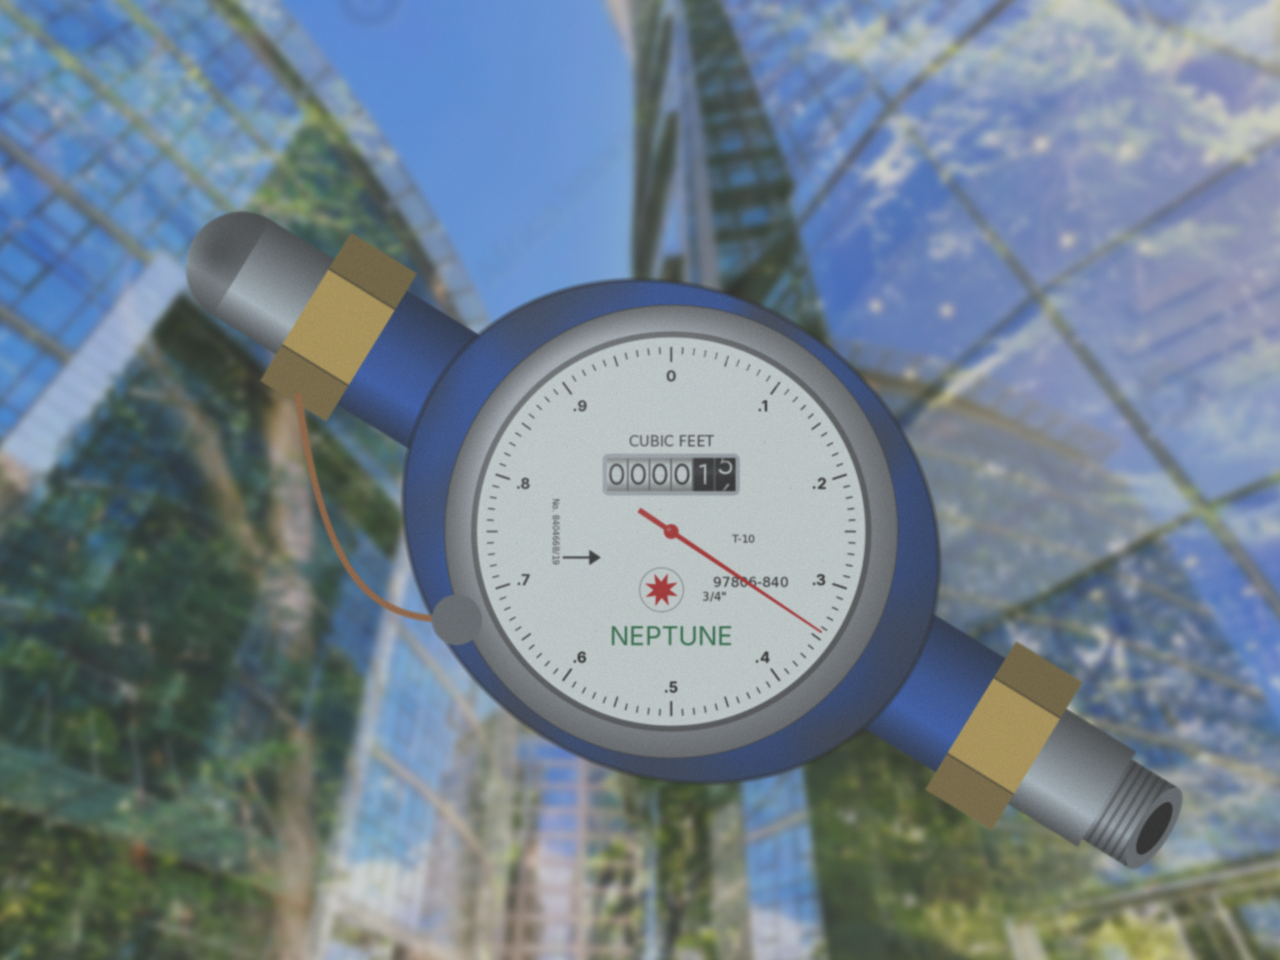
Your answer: 15.34 ft³
